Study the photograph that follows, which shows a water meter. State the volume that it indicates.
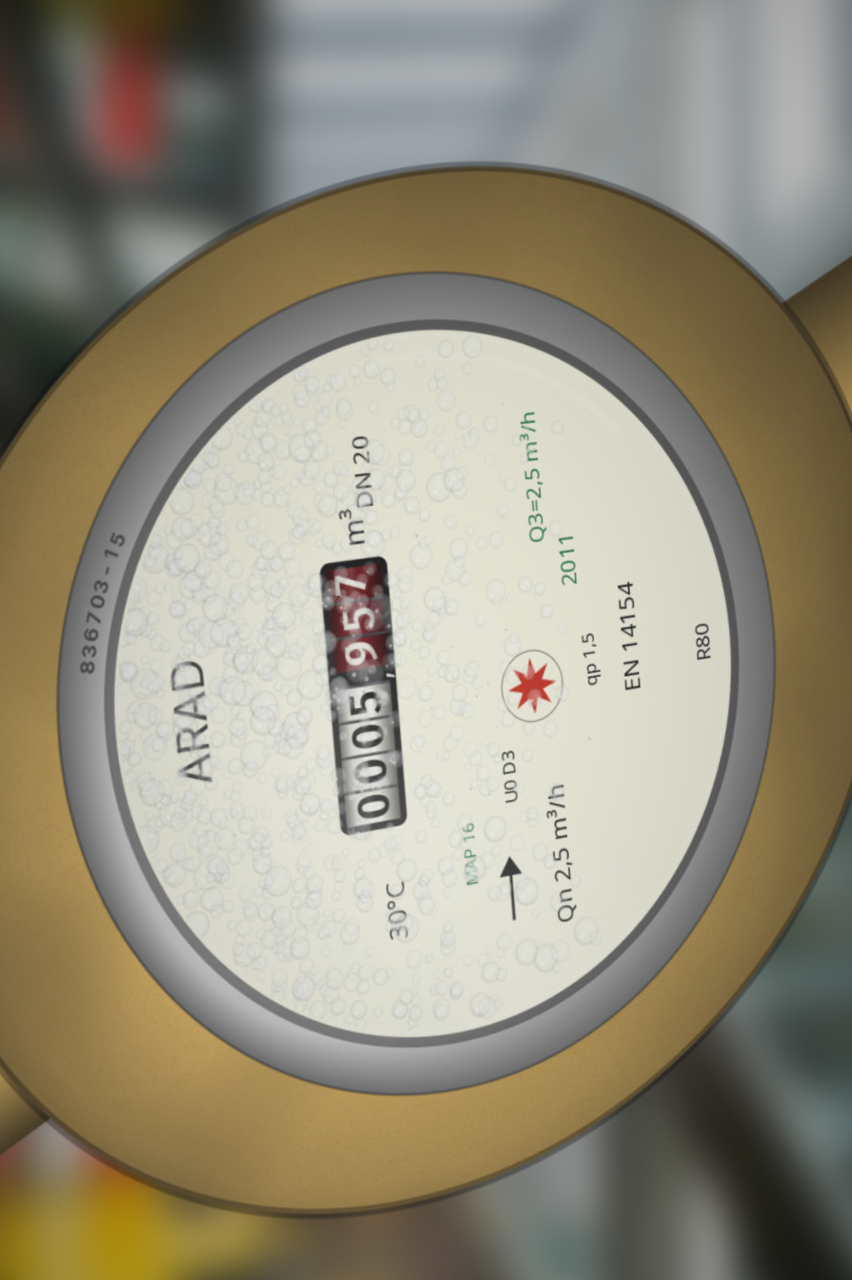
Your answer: 5.957 m³
